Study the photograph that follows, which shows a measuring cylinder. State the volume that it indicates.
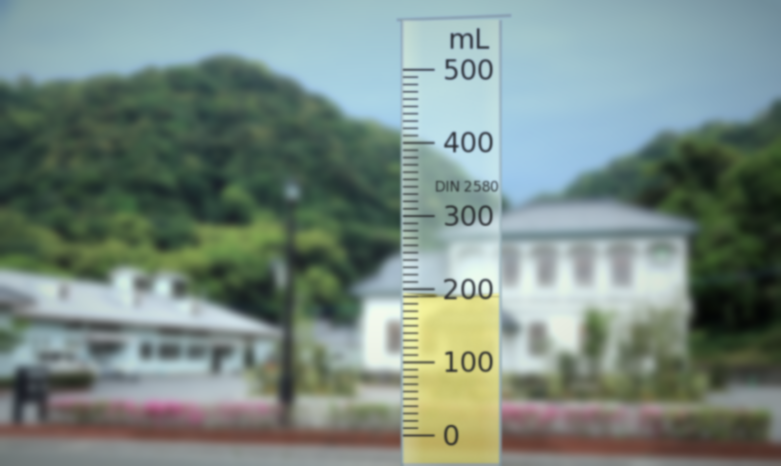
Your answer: 190 mL
